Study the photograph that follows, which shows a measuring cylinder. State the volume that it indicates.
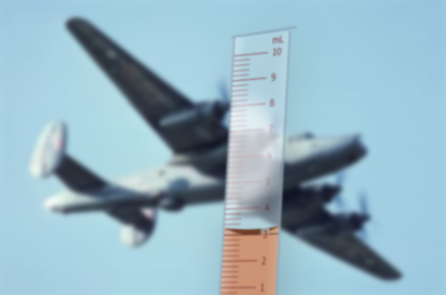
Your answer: 3 mL
